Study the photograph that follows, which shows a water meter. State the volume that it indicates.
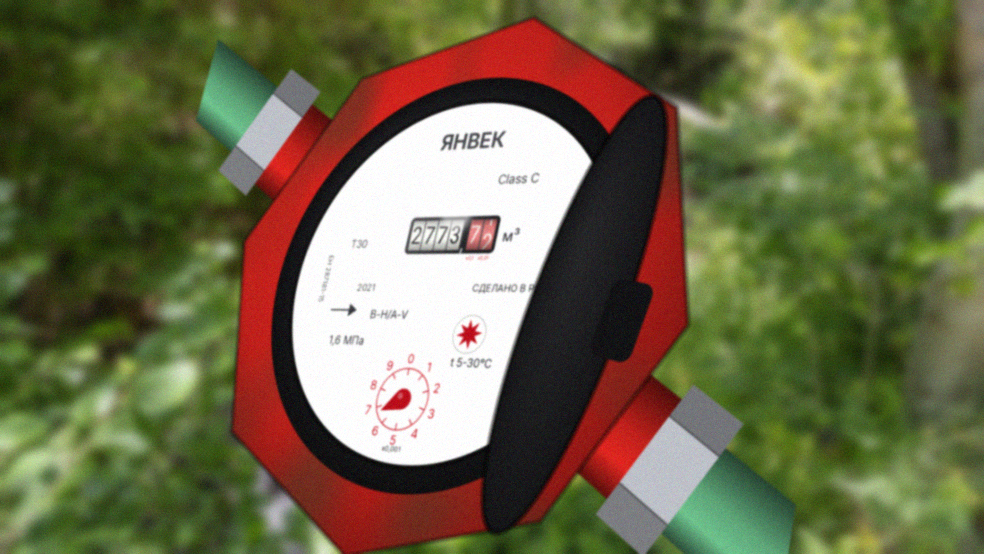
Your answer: 2773.716 m³
